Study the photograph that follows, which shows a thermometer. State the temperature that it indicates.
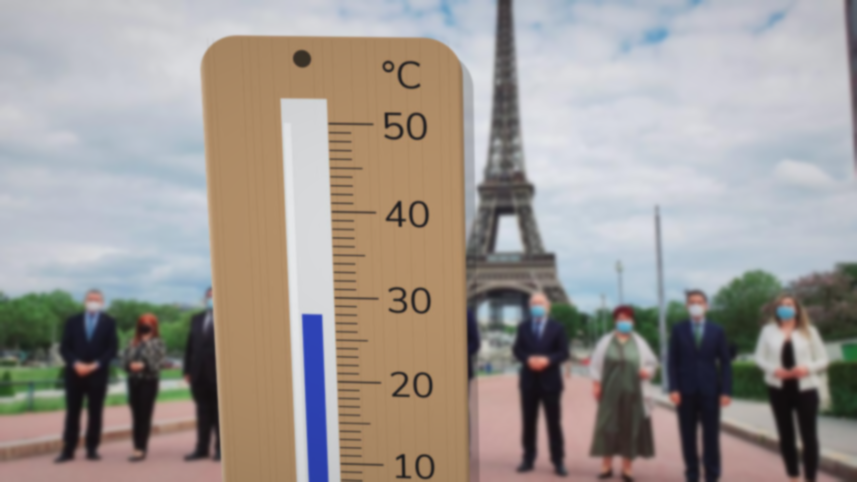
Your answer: 28 °C
